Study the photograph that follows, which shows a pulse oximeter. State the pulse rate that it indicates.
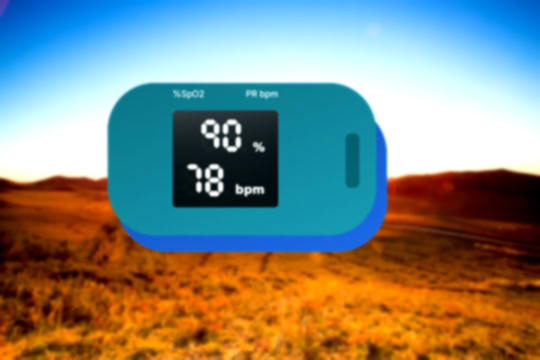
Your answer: 78 bpm
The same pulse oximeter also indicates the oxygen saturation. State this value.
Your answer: 90 %
